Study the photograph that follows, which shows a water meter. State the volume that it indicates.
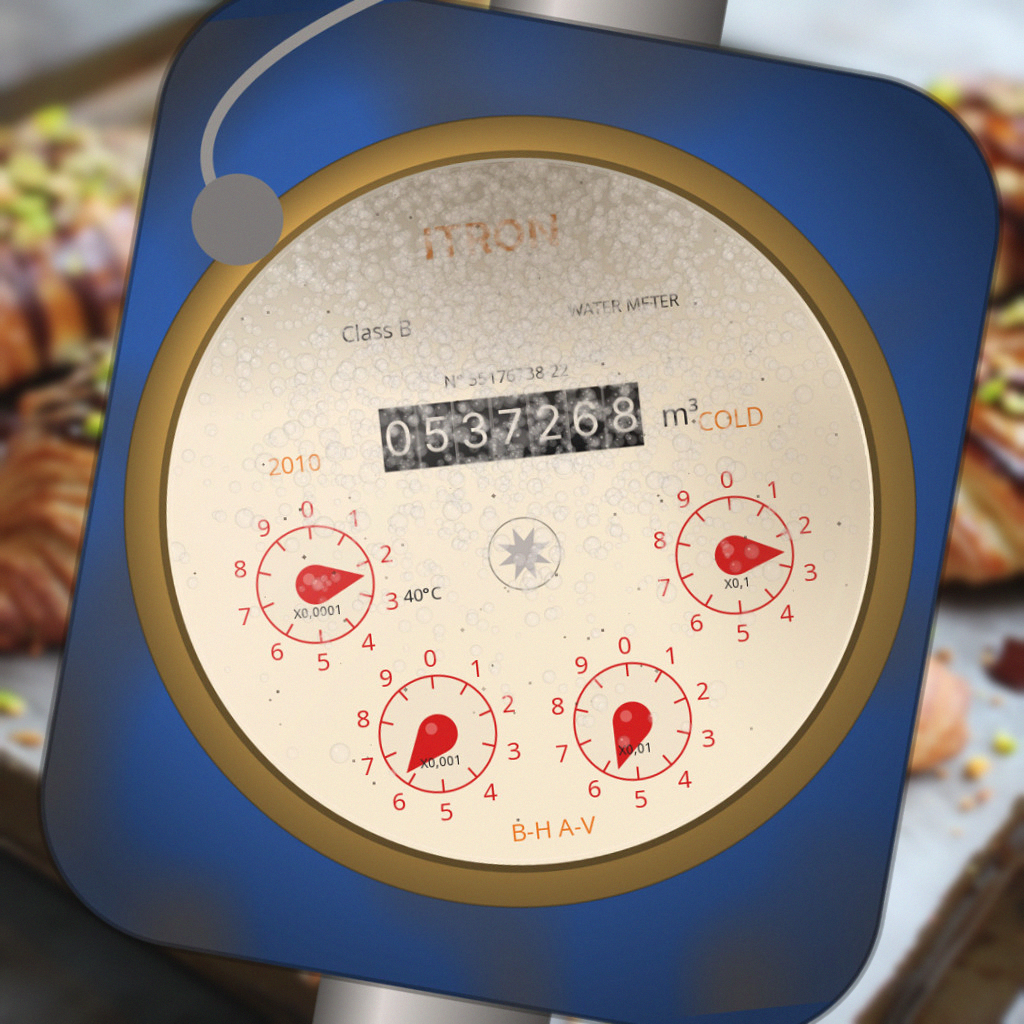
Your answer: 537268.2562 m³
